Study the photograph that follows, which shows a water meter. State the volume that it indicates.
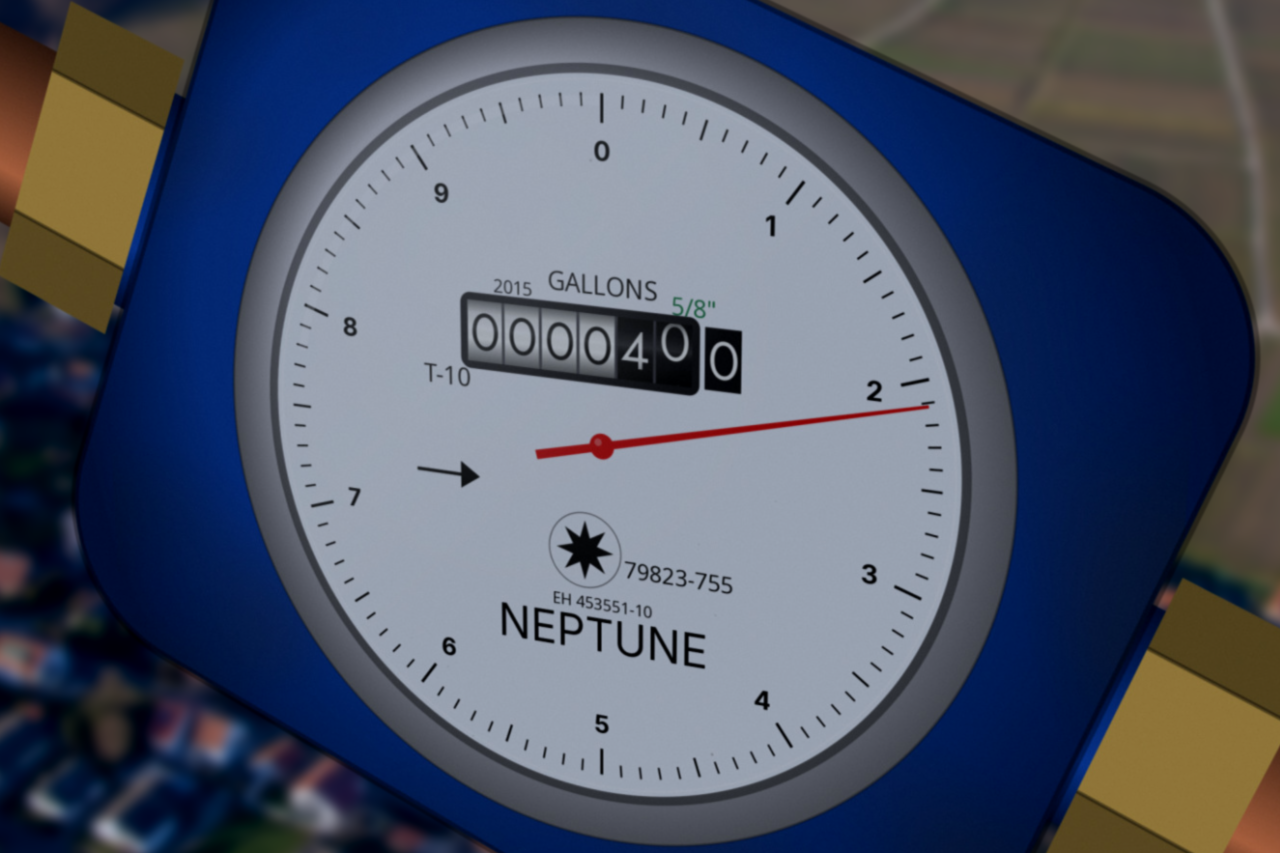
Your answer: 402.1 gal
